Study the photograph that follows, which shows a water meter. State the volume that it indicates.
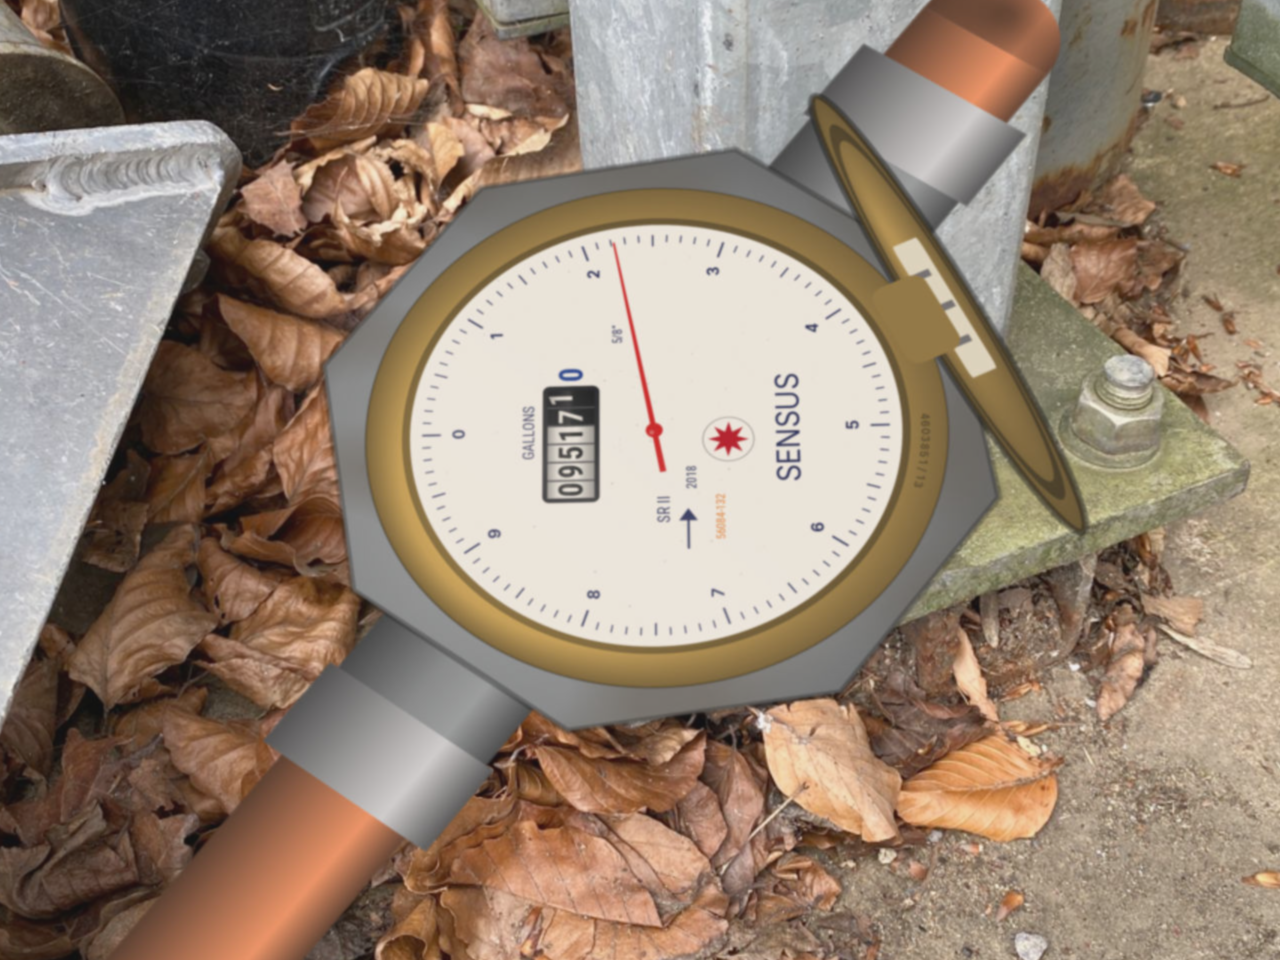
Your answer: 951712.2 gal
